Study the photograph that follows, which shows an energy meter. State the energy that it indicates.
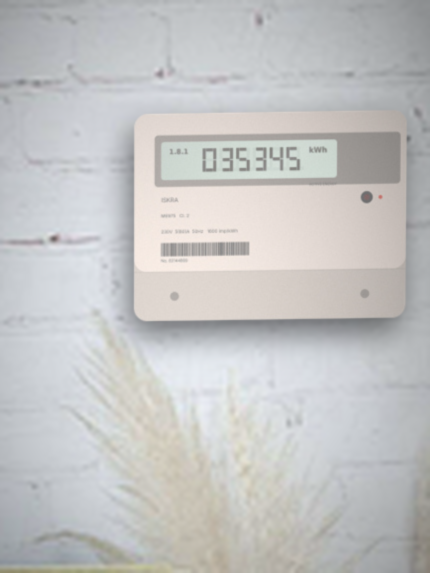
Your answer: 35345 kWh
